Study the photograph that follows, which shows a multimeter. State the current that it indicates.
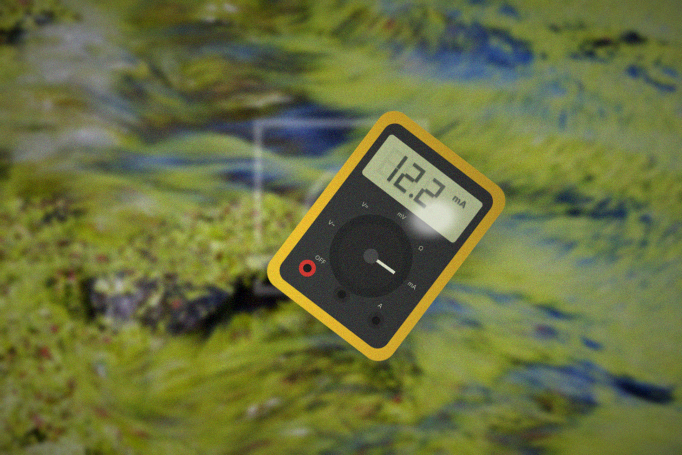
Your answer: 12.2 mA
